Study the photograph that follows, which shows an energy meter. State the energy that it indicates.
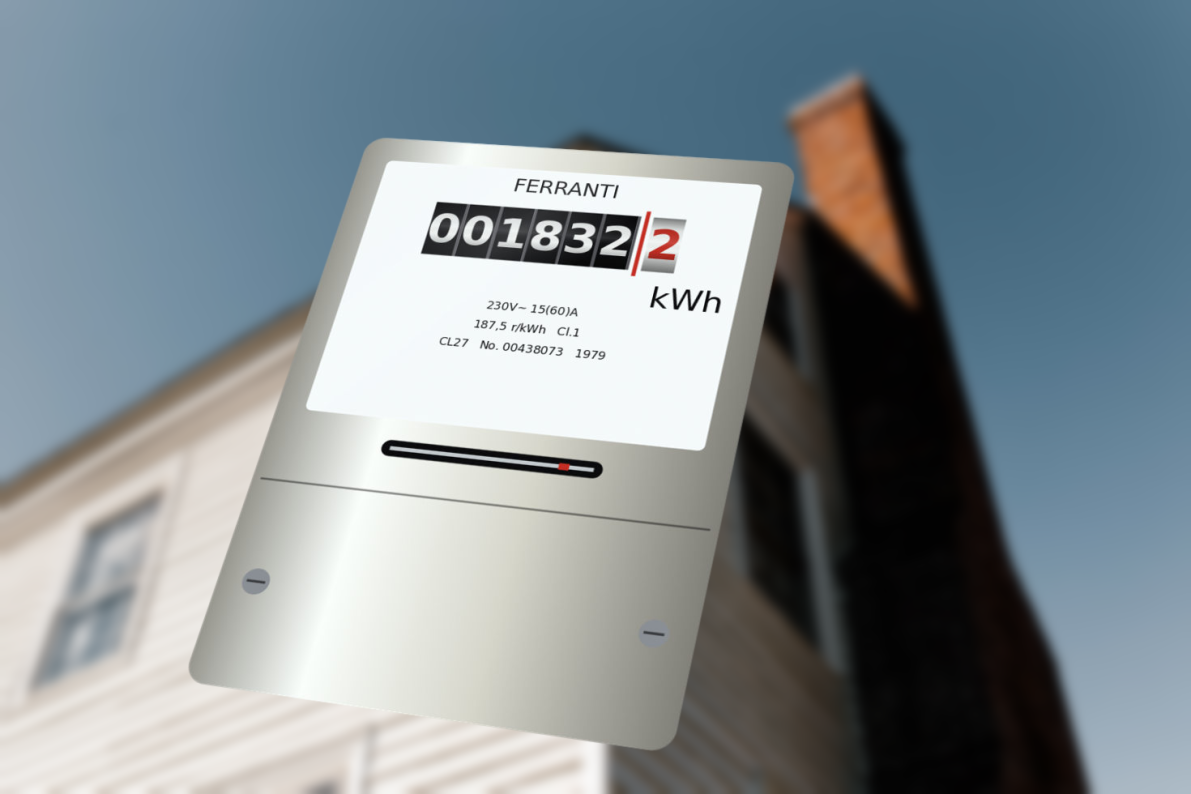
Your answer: 1832.2 kWh
